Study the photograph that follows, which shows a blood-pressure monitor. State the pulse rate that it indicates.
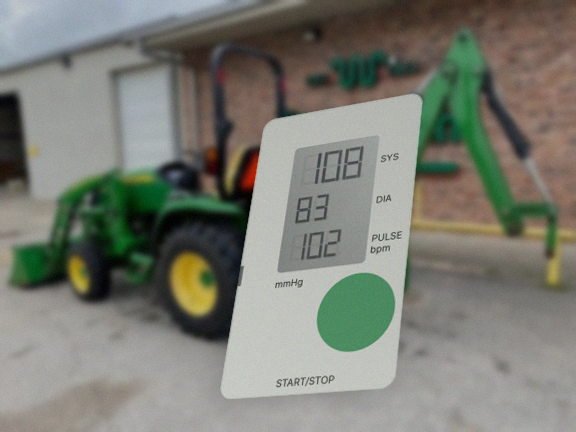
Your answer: 102 bpm
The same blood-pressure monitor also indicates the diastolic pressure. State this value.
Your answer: 83 mmHg
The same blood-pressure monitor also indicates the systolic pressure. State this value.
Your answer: 108 mmHg
